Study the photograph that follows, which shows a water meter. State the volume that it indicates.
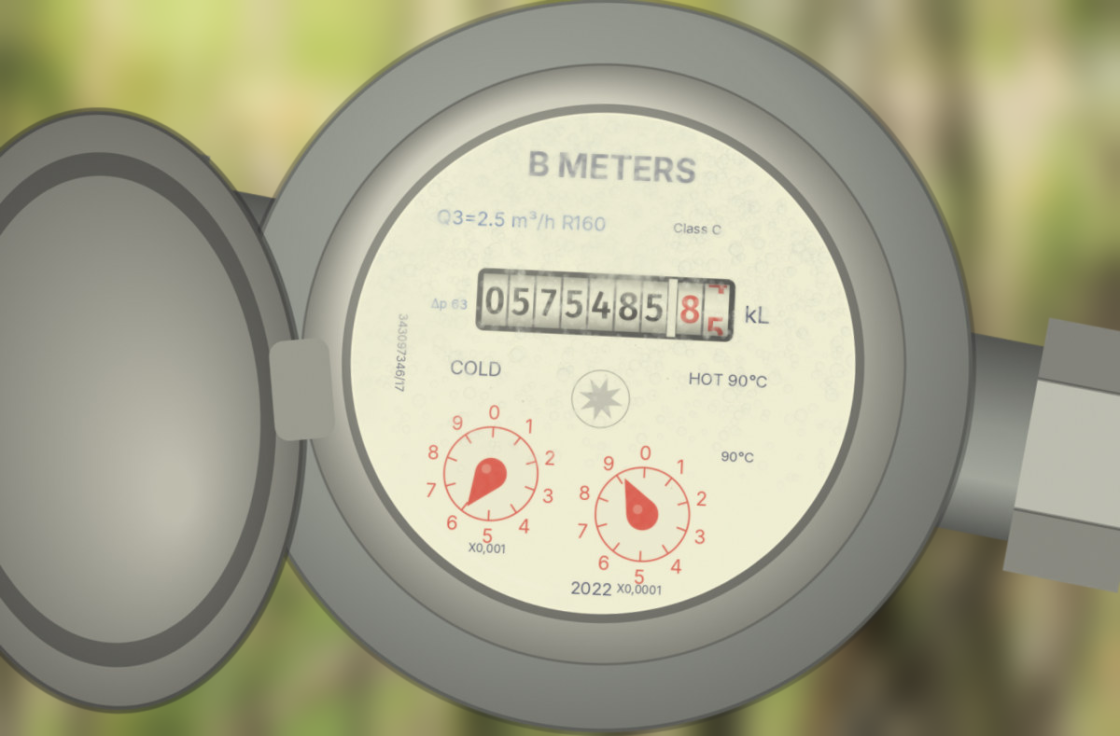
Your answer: 575485.8459 kL
